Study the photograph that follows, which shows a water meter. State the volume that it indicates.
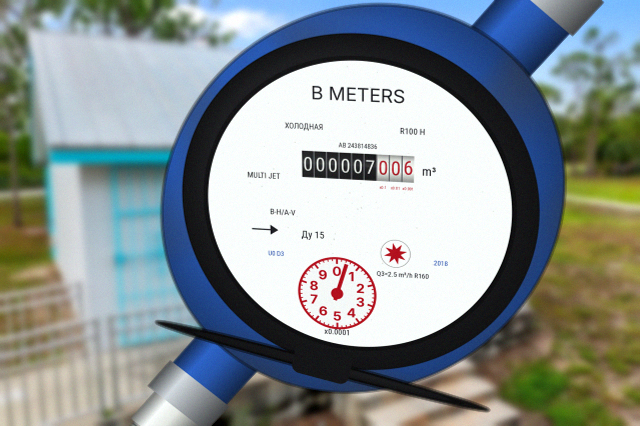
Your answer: 7.0060 m³
